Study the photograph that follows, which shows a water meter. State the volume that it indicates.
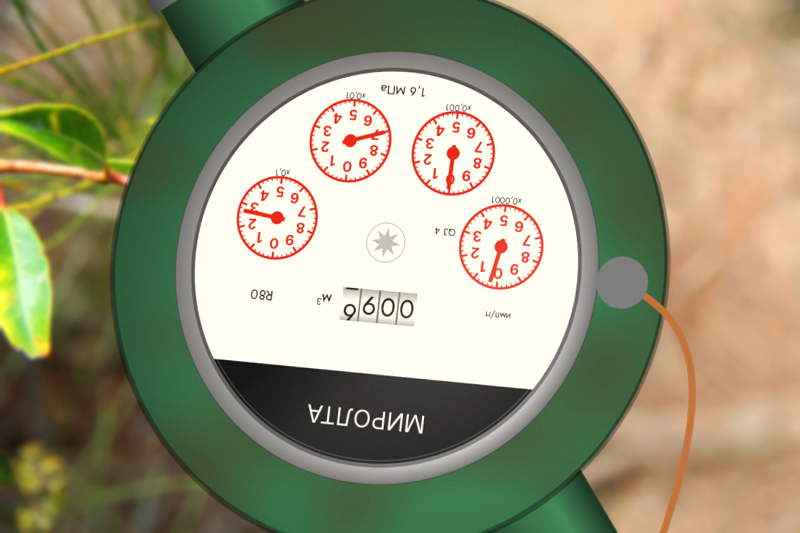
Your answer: 96.2700 m³
